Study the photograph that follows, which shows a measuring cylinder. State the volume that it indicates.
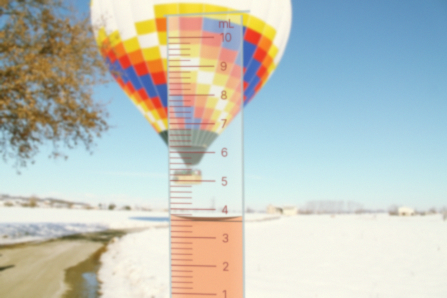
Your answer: 3.6 mL
